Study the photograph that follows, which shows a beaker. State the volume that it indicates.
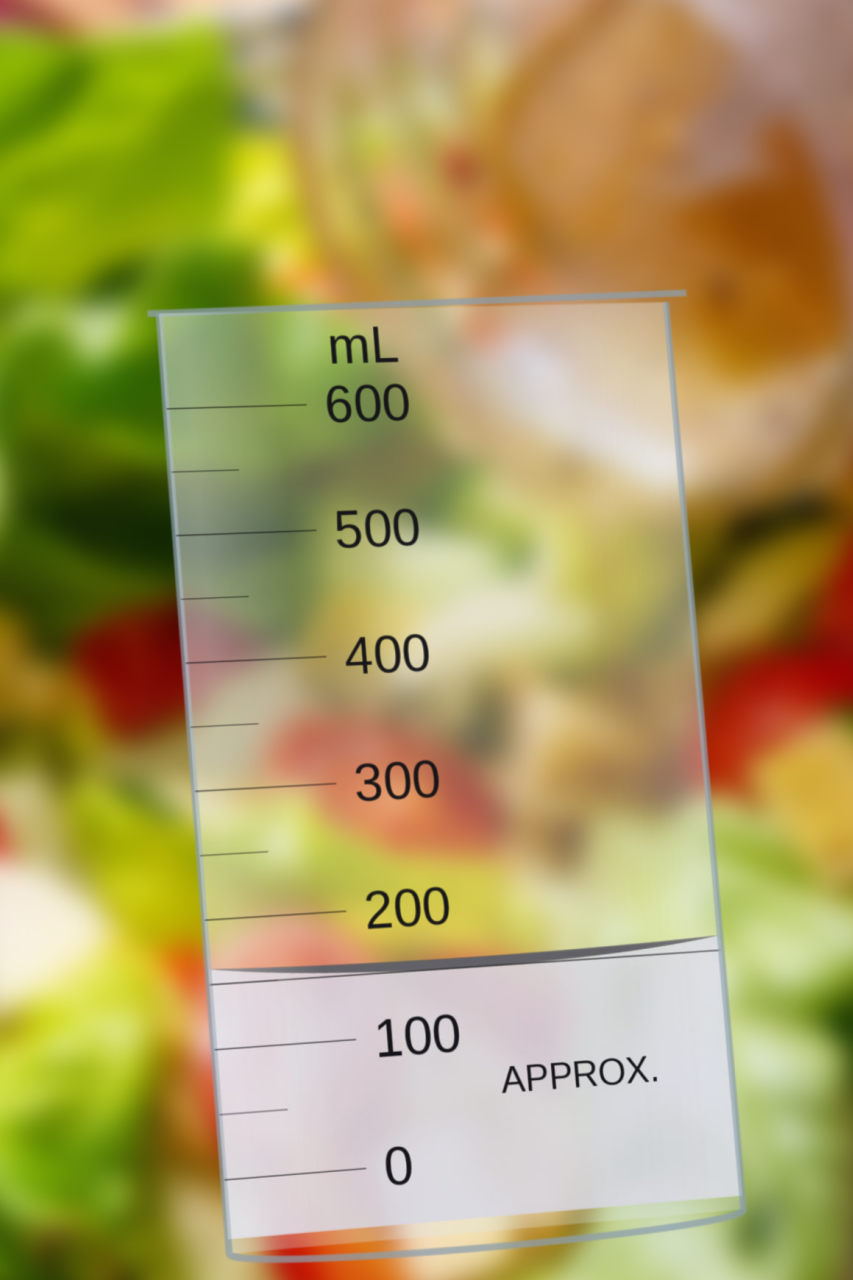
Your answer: 150 mL
